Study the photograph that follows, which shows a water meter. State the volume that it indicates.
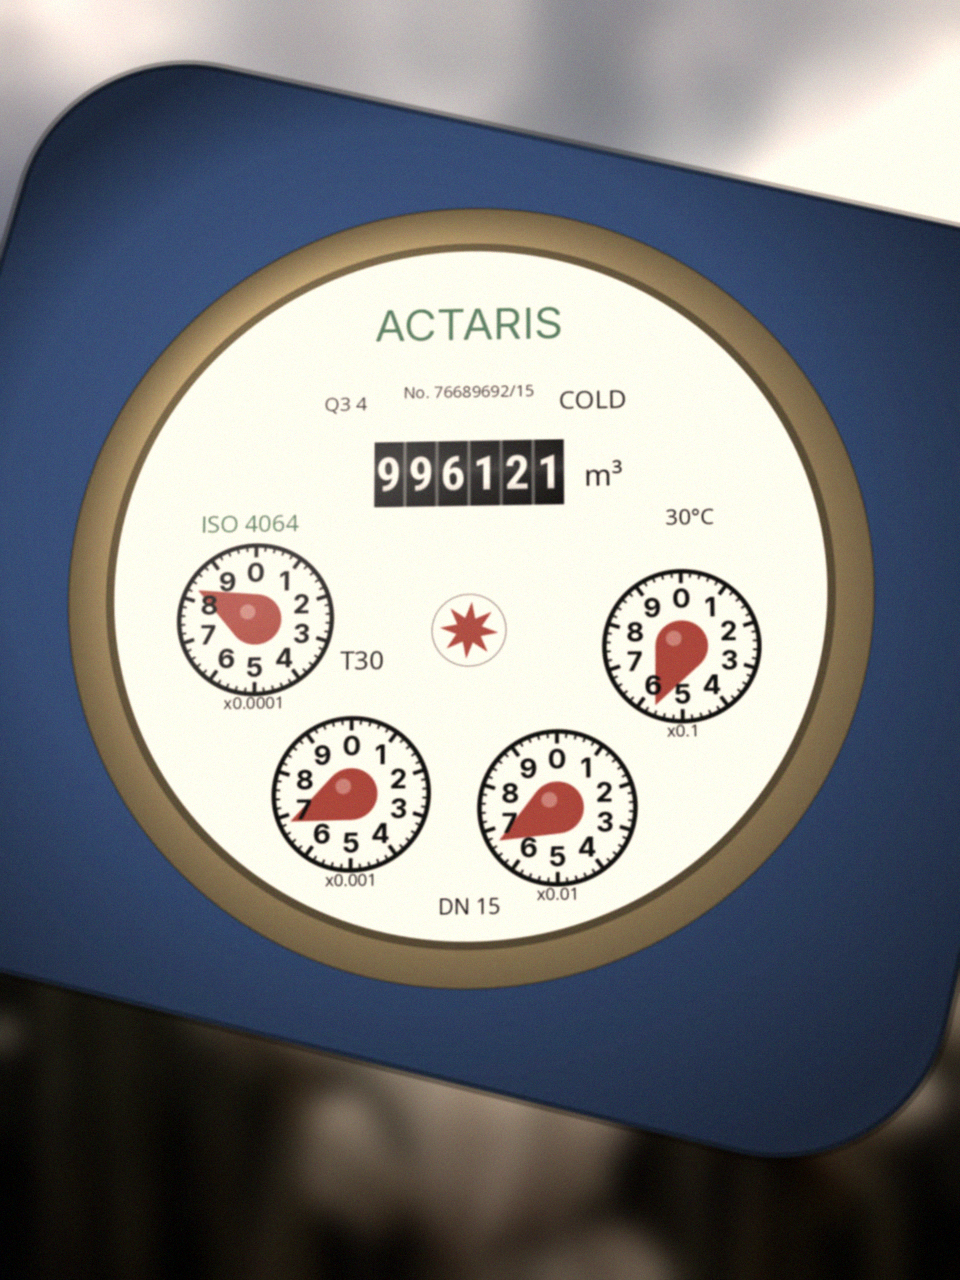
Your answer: 996121.5668 m³
